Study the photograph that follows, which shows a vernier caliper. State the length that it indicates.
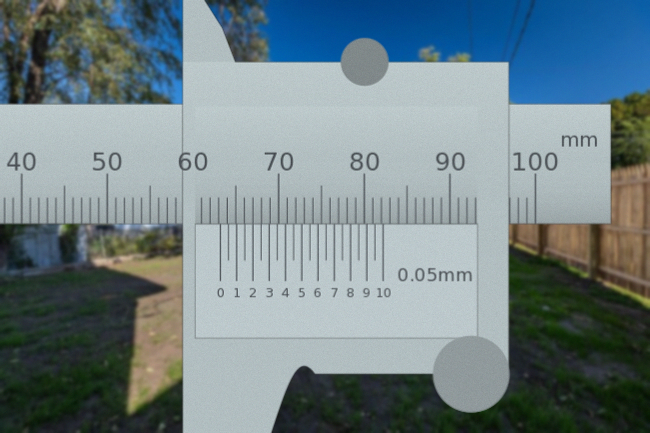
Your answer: 63.2 mm
